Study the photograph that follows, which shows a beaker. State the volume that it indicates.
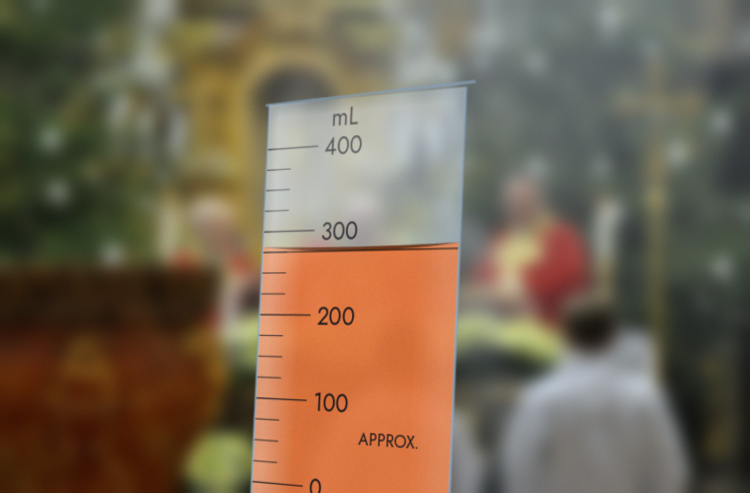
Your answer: 275 mL
